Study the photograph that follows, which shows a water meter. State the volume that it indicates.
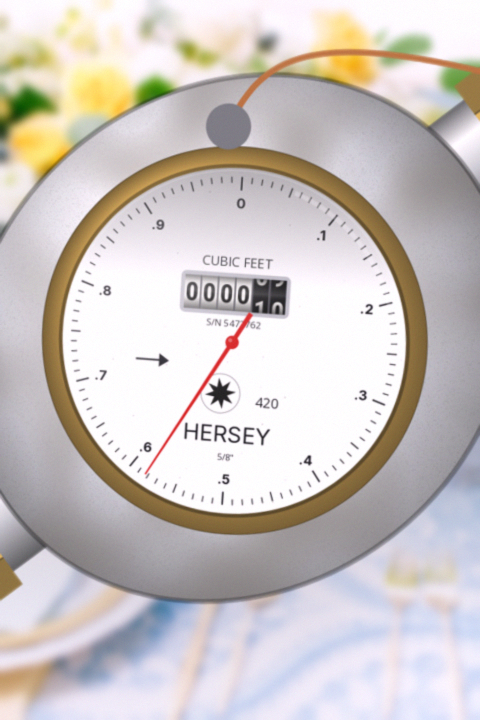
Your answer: 9.58 ft³
